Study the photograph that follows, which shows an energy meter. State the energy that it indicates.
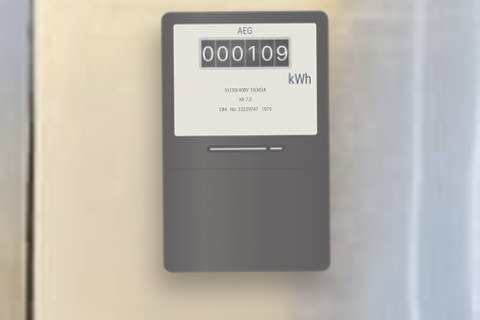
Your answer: 109 kWh
